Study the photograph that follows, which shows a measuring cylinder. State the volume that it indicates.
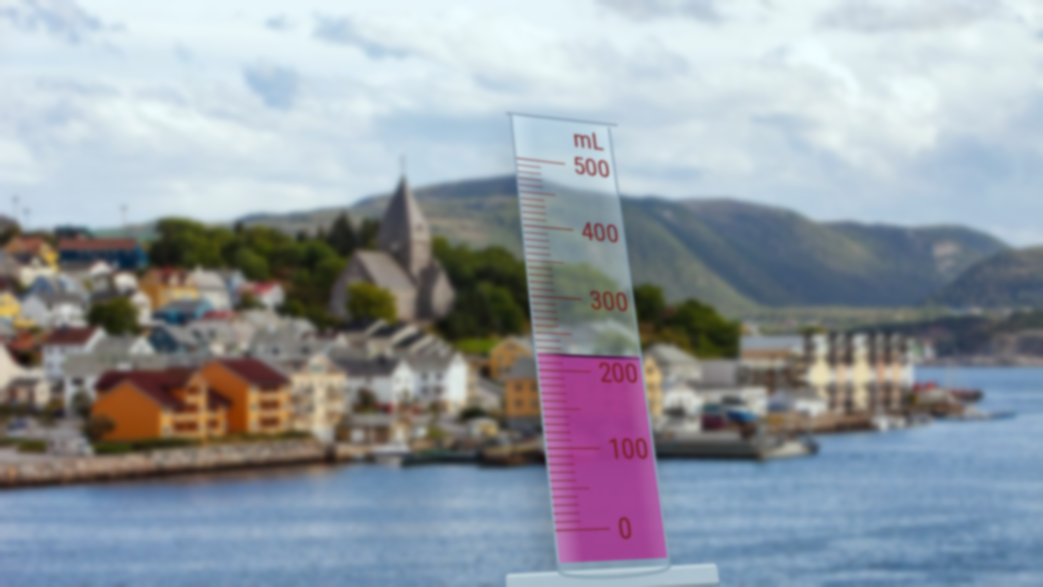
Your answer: 220 mL
